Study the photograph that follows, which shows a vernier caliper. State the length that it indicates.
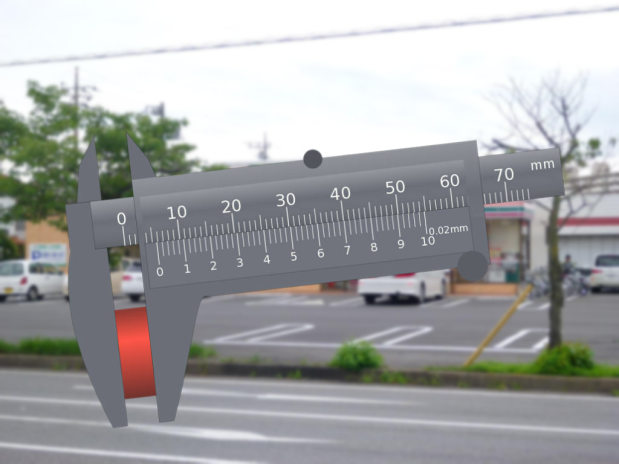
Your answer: 5.8 mm
